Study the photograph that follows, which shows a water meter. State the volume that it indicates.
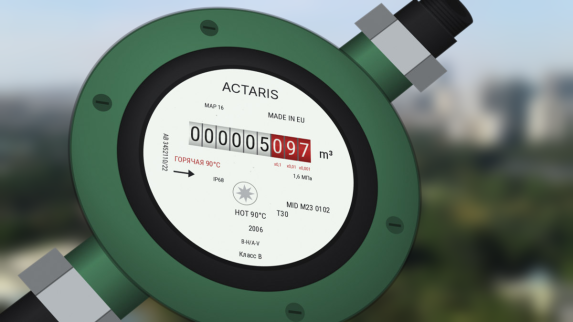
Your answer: 5.097 m³
